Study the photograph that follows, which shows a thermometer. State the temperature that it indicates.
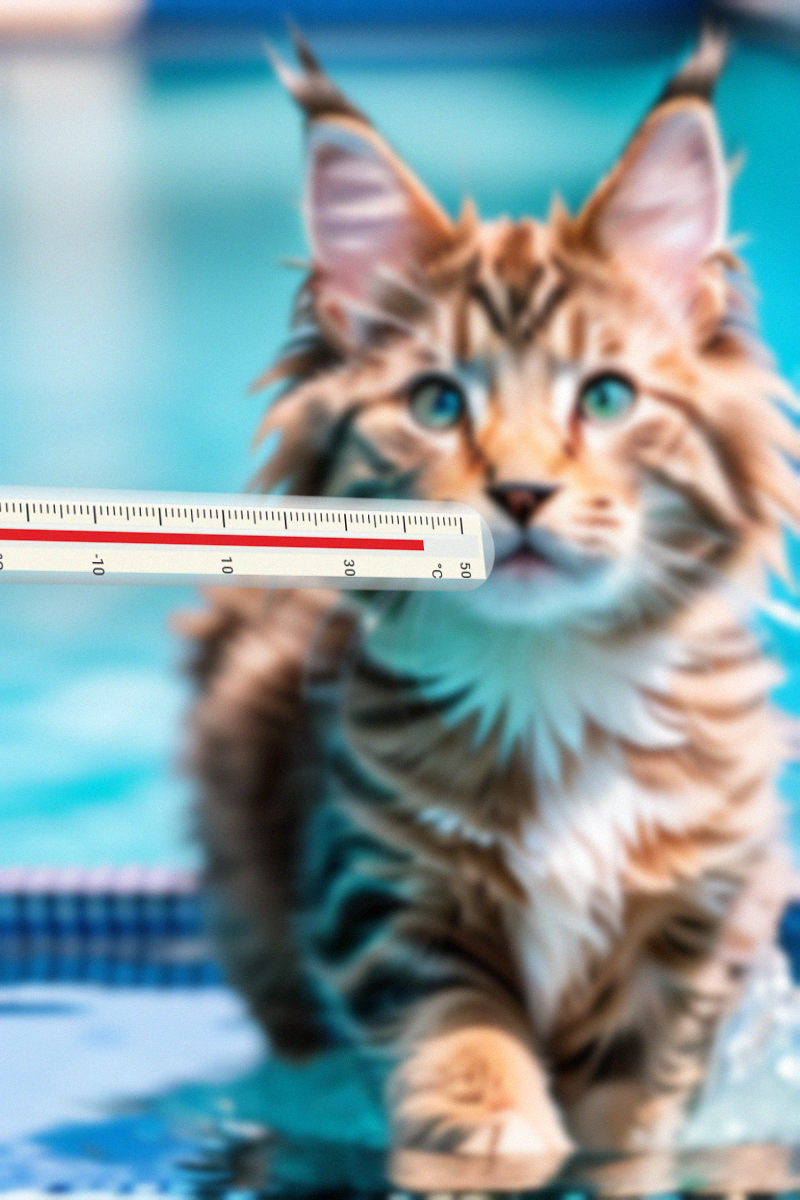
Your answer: 43 °C
